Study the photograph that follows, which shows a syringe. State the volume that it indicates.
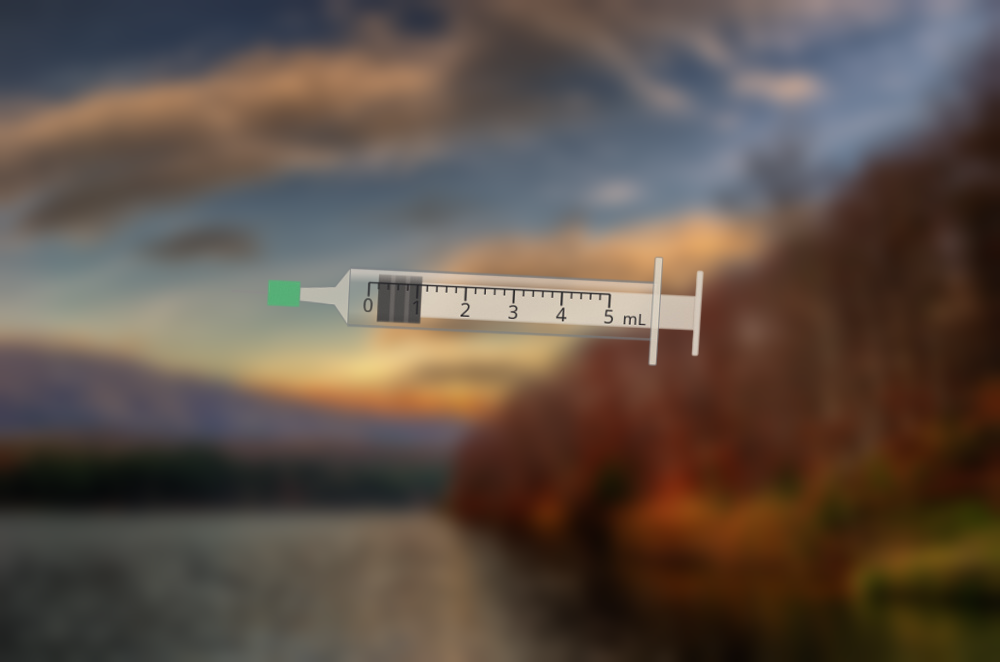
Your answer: 0.2 mL
